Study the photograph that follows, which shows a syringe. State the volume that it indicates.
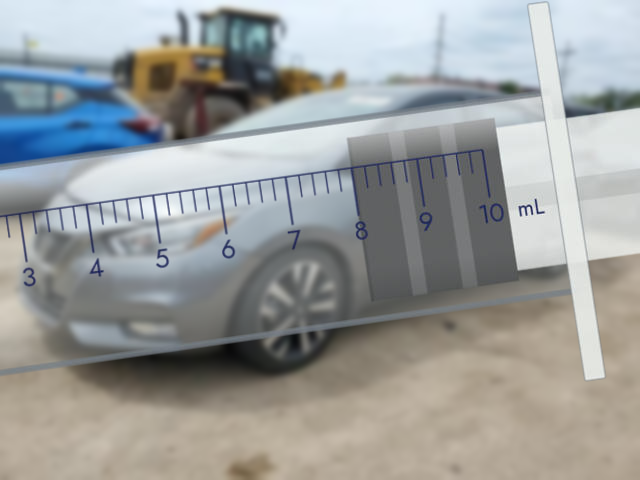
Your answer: 8 mL
